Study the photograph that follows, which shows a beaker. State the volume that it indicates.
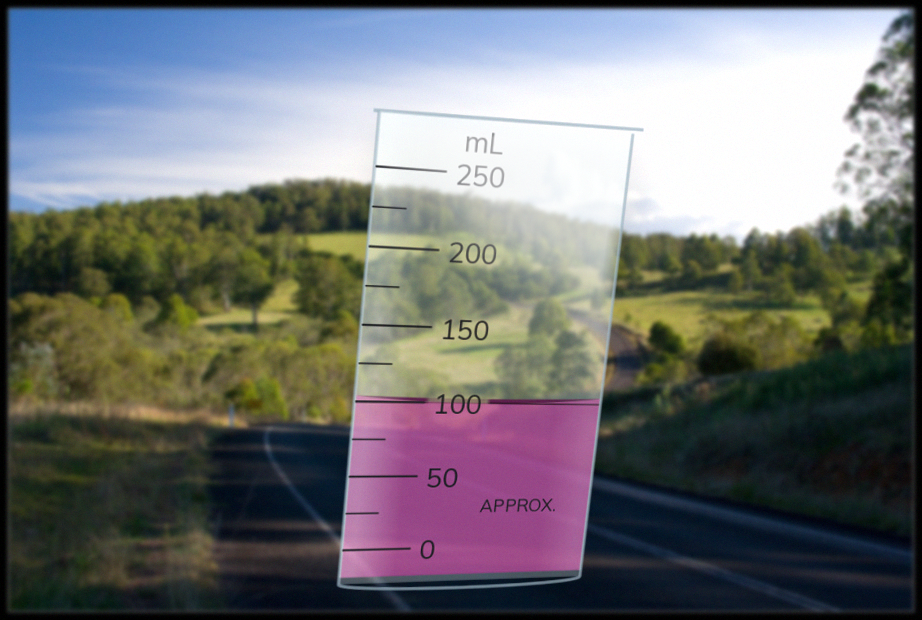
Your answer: 100 mL
